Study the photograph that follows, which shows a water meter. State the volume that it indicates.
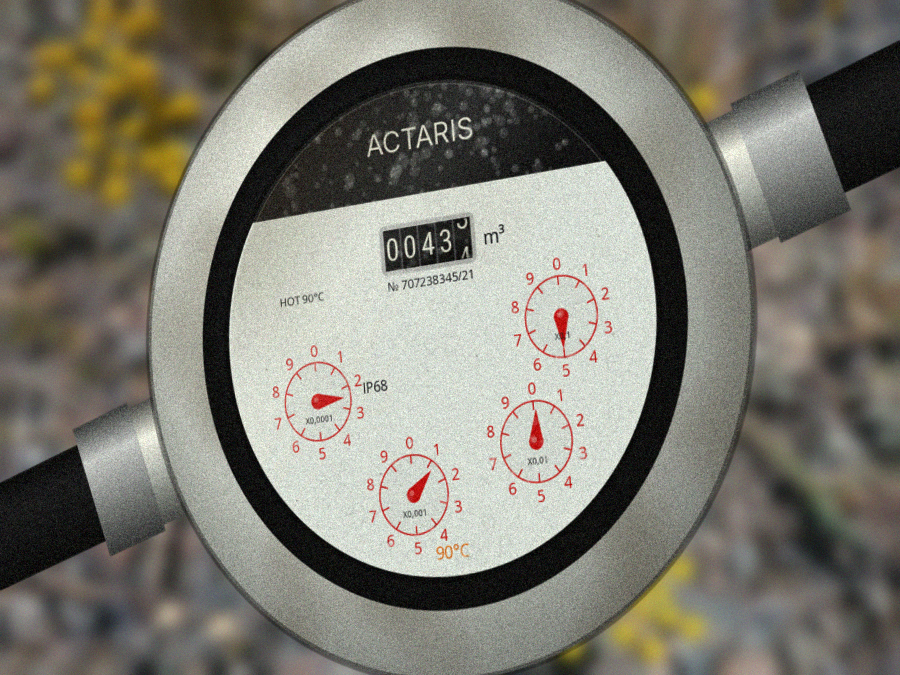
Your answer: 433.5012 m³
